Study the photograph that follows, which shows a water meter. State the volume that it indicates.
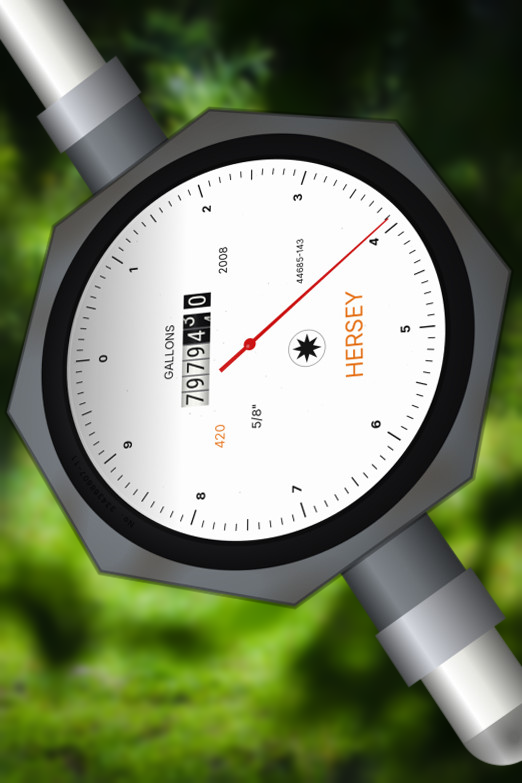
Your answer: 7979433.9 gal
